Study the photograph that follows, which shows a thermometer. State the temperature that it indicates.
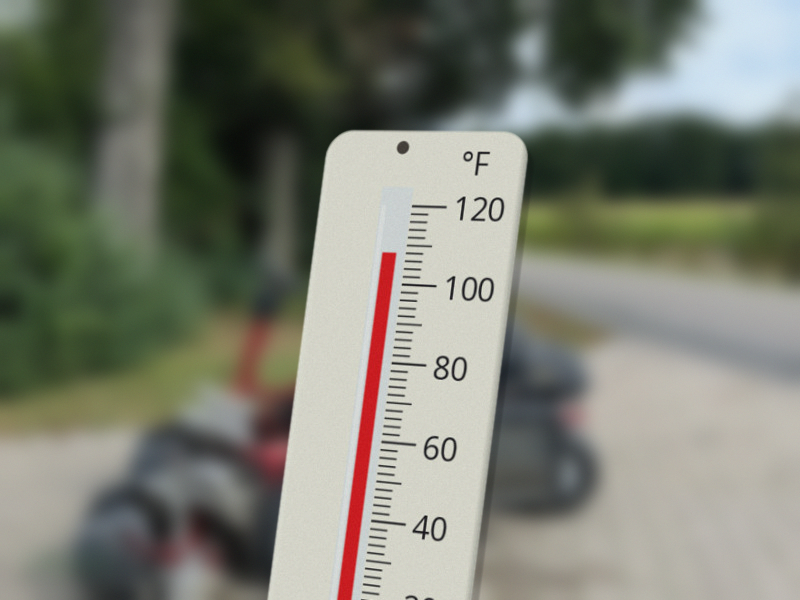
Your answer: 108 °F
